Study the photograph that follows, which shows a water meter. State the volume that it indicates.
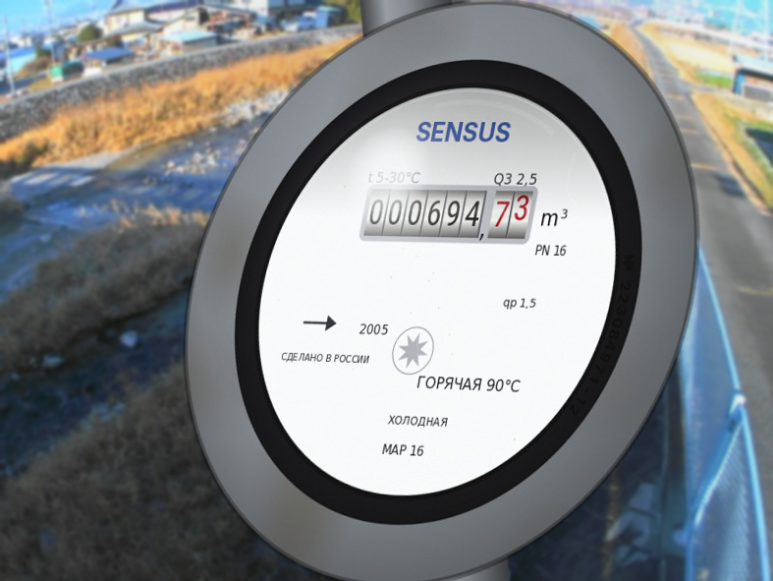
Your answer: 694.73 m³
